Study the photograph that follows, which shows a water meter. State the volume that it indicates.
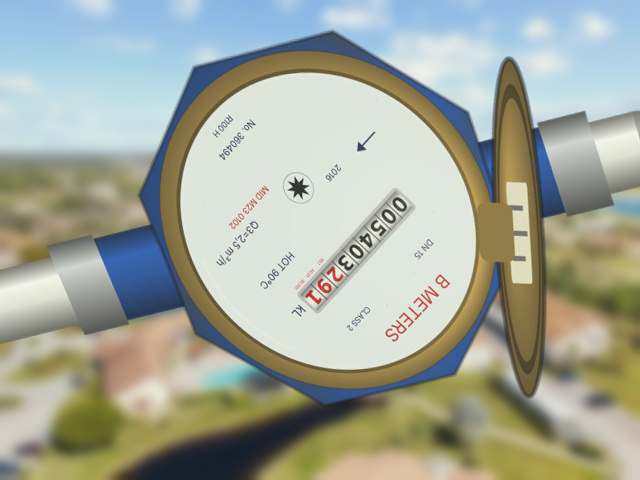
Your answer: 5403.291 kL
